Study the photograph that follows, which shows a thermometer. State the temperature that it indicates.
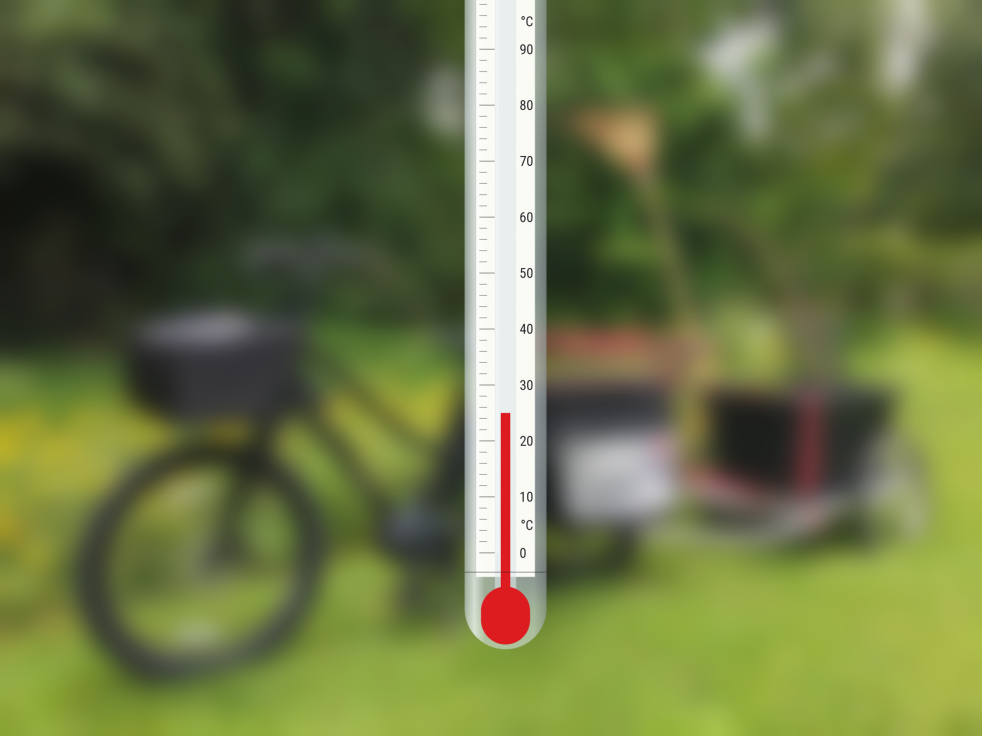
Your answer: 25 °C
